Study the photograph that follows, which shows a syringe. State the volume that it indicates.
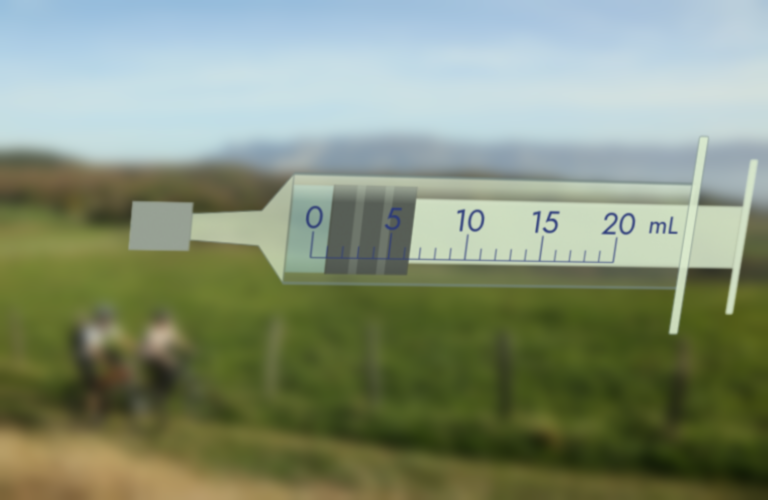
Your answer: 1 mL
